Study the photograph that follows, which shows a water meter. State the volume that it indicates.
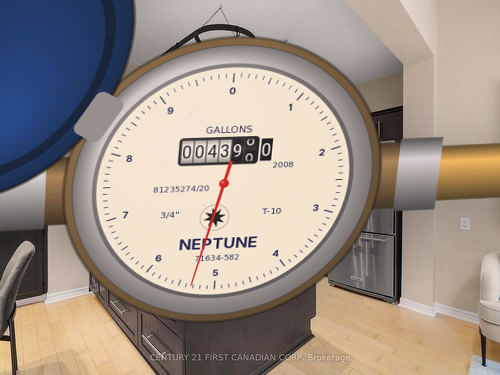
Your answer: 43985.3 gal
